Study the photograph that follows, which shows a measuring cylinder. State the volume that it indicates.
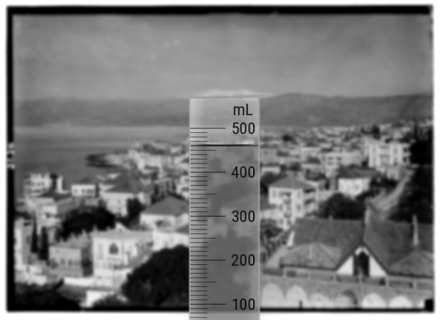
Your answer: 460 mL
